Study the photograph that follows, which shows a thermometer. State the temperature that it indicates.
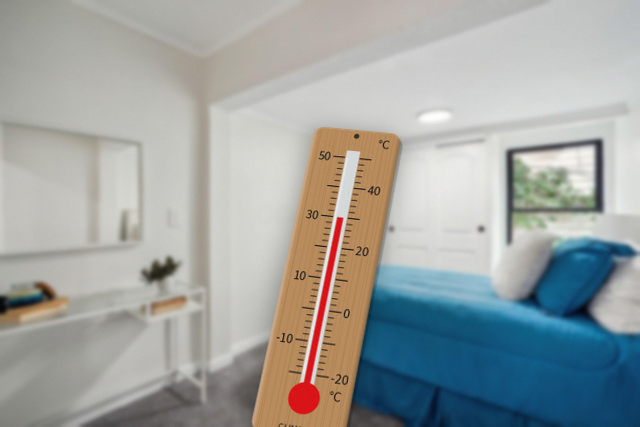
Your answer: 30 °C
